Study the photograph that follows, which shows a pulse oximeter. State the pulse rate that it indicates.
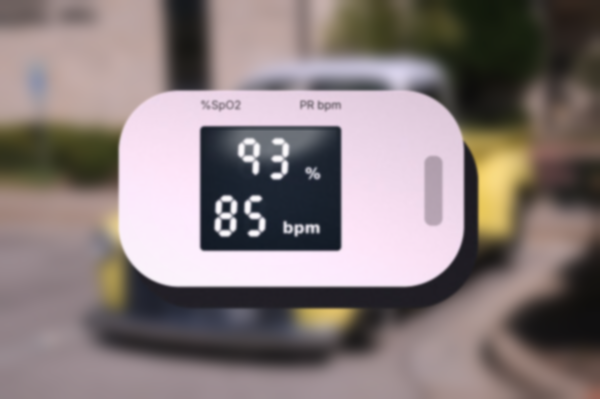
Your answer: 85 bpm
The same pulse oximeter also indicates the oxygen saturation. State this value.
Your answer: 93 %
